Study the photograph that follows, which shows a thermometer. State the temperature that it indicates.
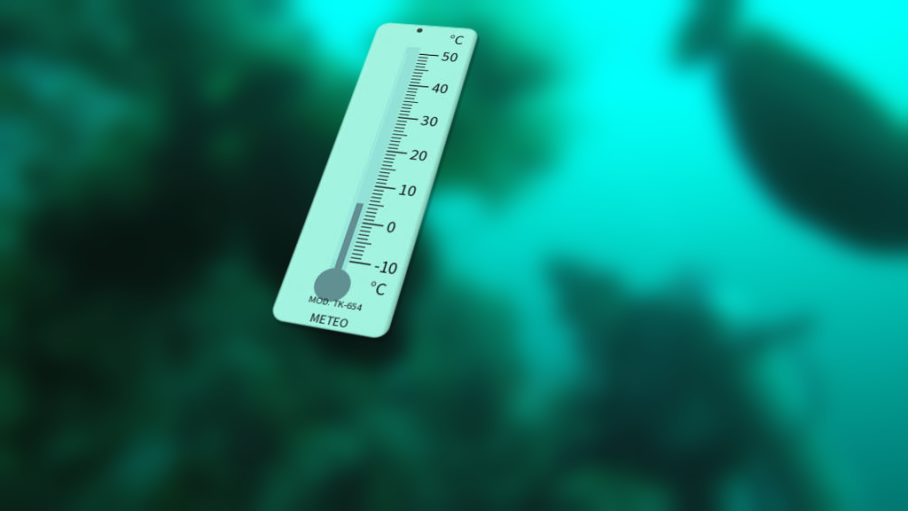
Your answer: 5 °C
